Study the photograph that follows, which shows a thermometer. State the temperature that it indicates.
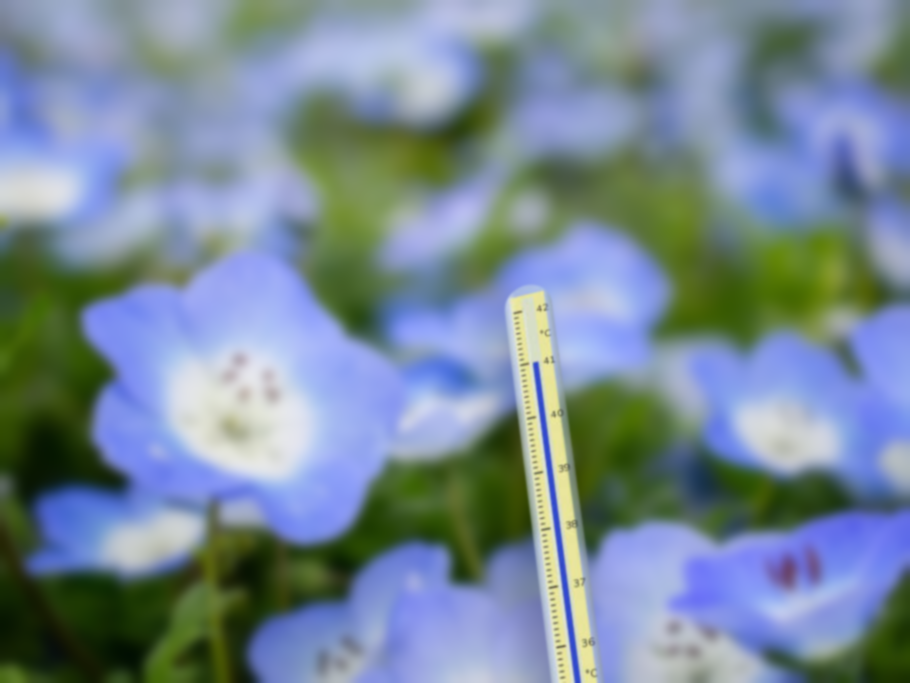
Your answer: 41 °C
